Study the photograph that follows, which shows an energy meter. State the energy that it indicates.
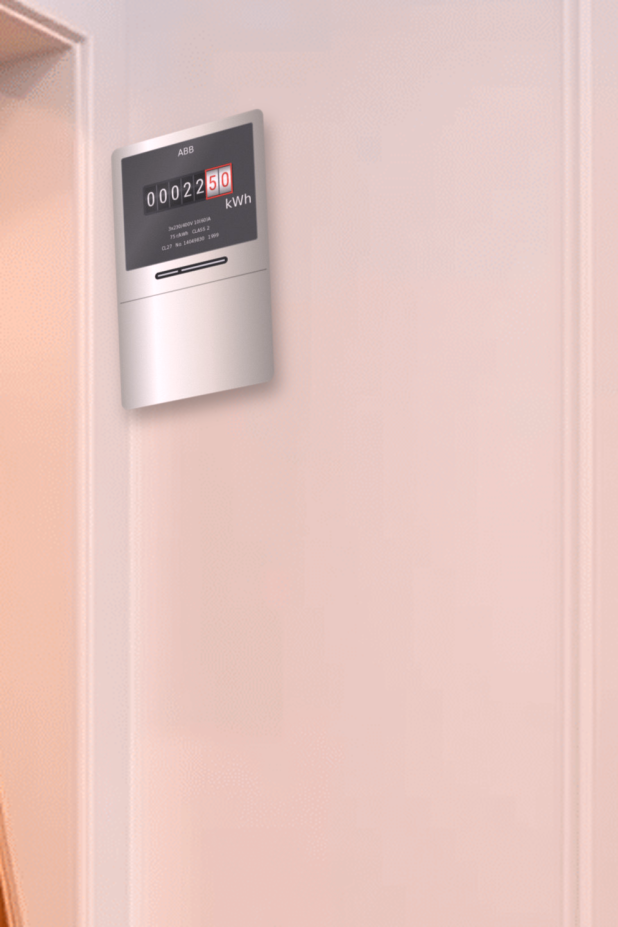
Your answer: 22.50 kWh
